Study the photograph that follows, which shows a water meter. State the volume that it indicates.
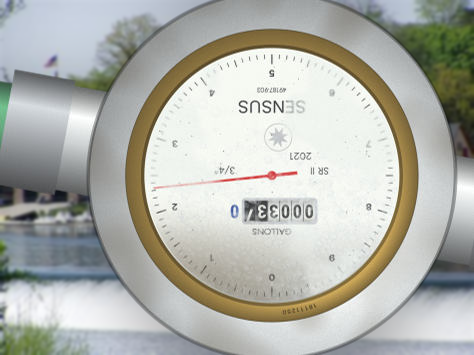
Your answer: 3372.3 gal
